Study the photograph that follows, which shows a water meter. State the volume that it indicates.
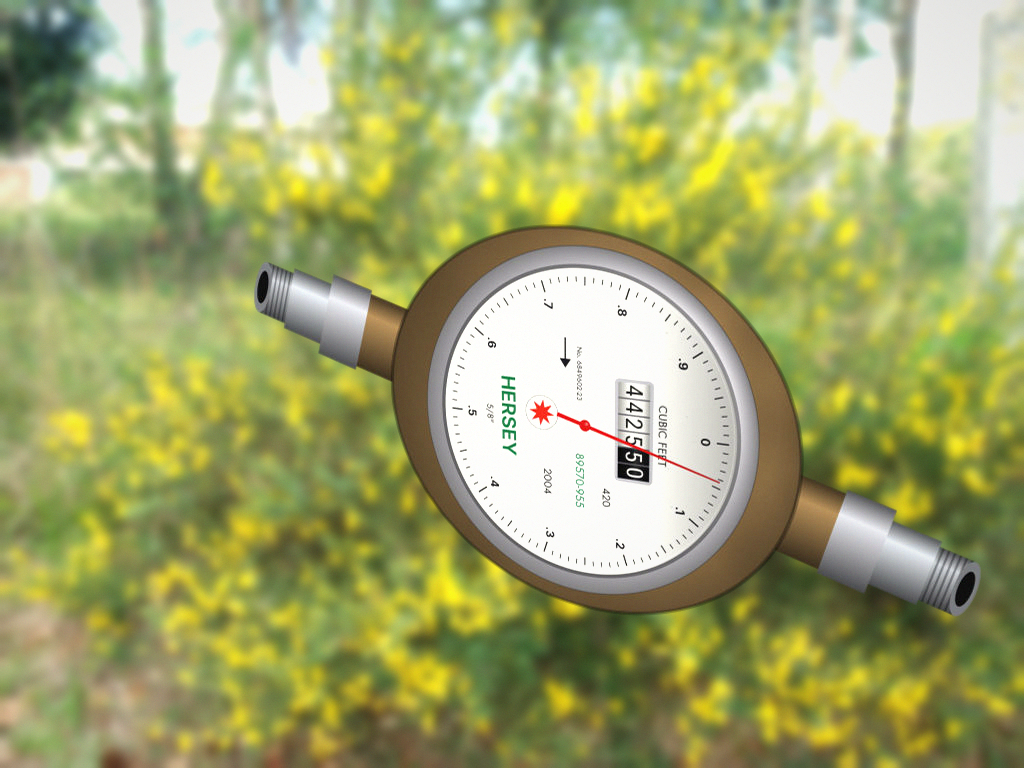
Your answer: 442550.04 ft³
